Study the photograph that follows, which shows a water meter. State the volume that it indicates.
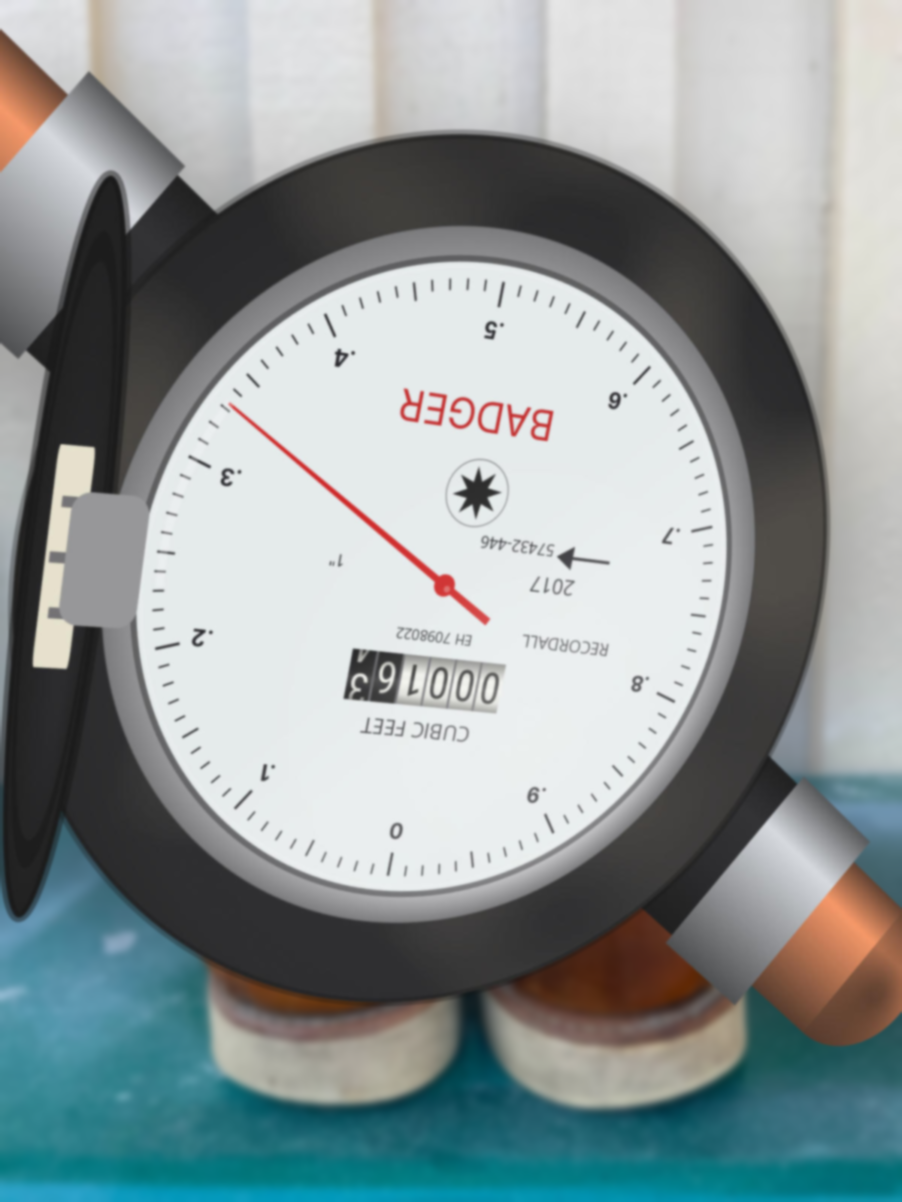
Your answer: 163.33 ft³
